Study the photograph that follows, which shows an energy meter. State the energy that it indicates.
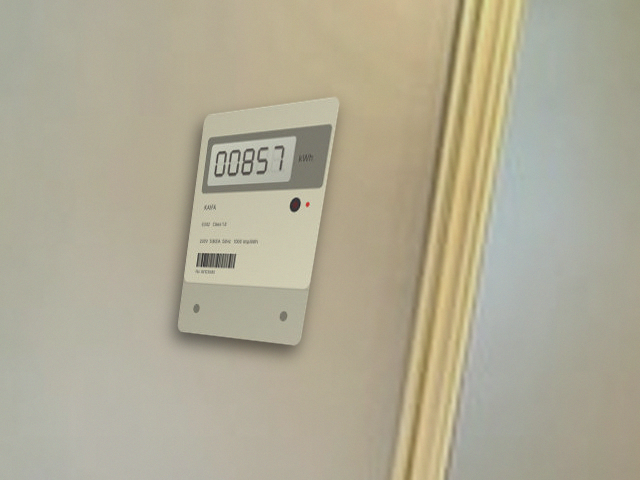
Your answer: 857 kWh
